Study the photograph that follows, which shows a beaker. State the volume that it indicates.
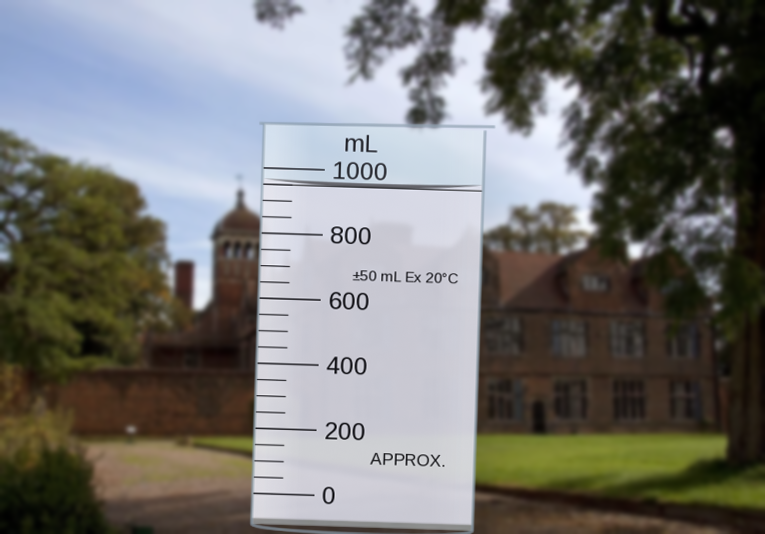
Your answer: 950 mL
